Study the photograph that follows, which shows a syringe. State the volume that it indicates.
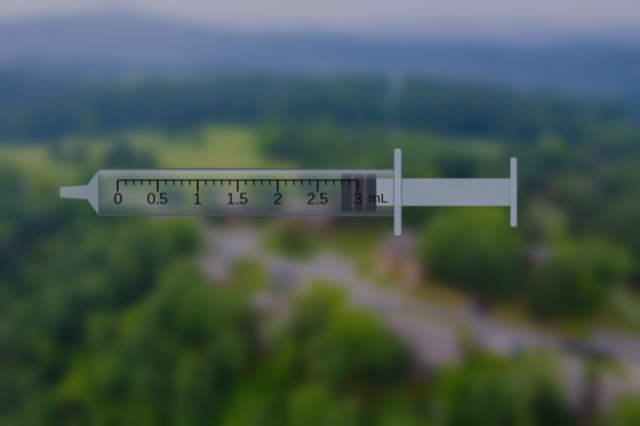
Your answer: 2.8 mL
